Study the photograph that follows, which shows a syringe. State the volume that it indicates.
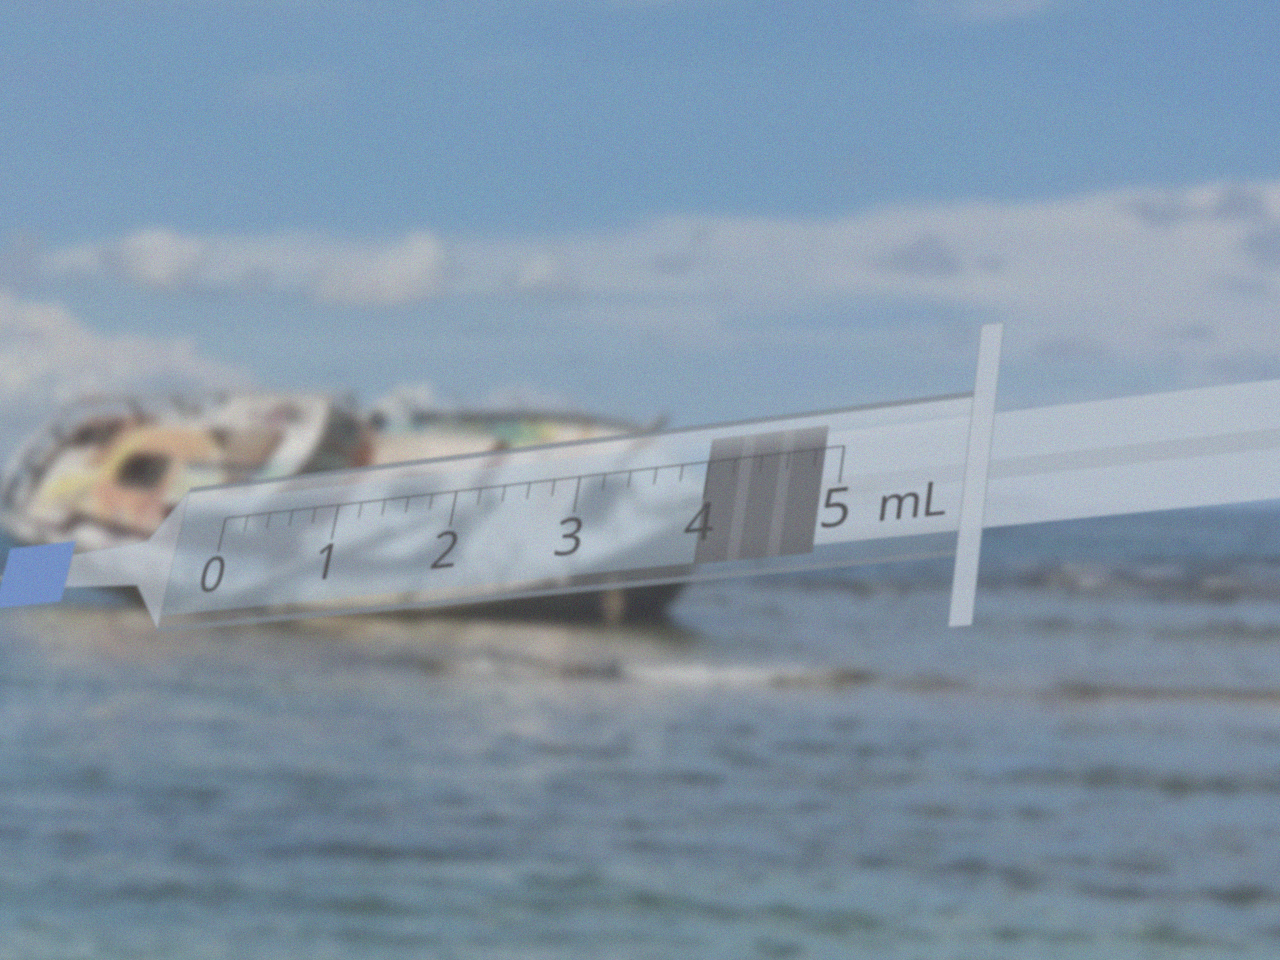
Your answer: 4 mL
